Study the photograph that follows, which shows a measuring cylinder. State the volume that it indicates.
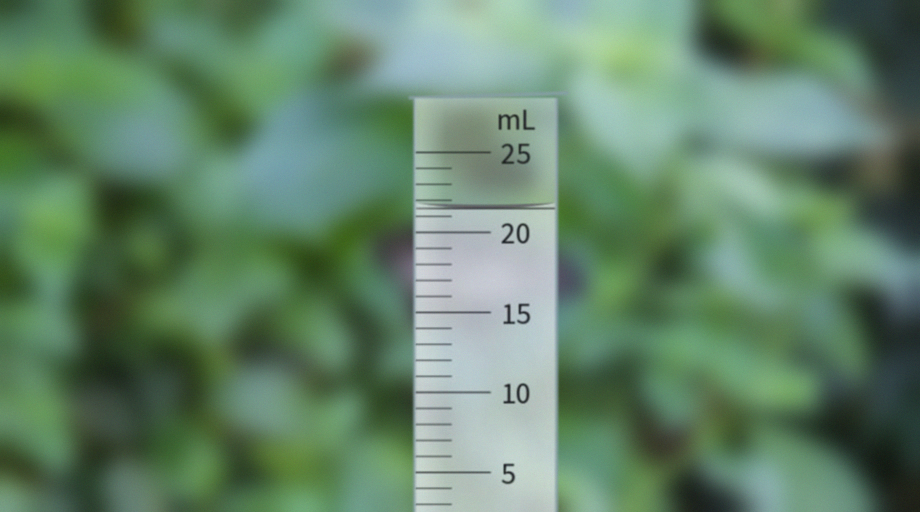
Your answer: 21.5 mL
